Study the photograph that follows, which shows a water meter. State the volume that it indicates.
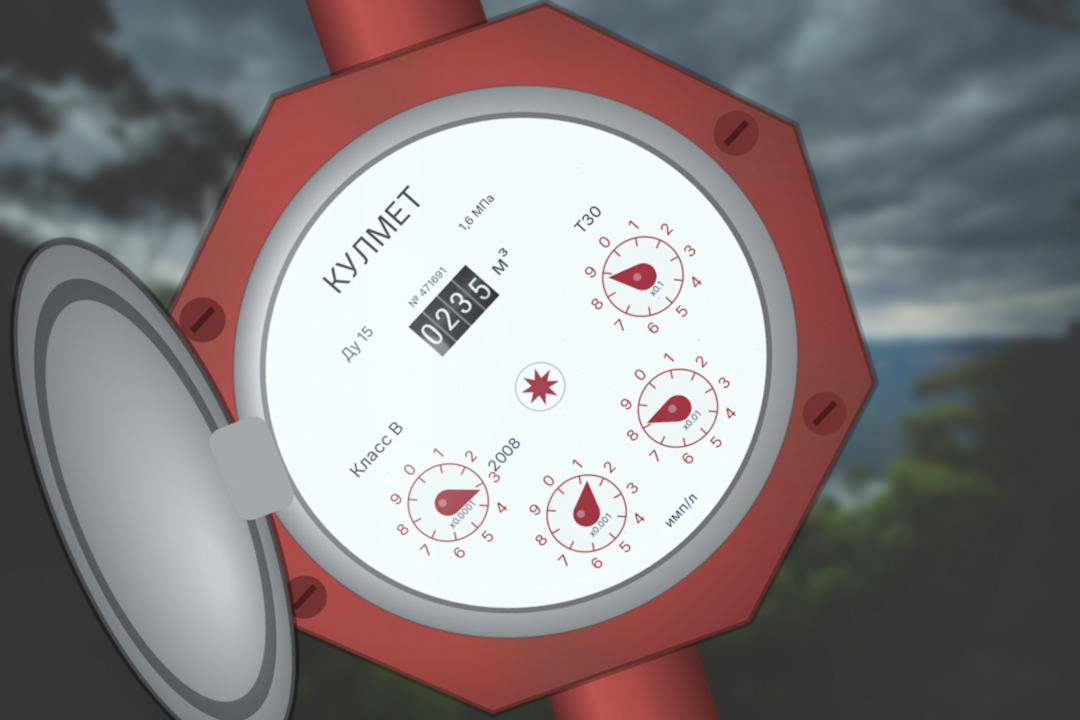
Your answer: 234.8813 m³
